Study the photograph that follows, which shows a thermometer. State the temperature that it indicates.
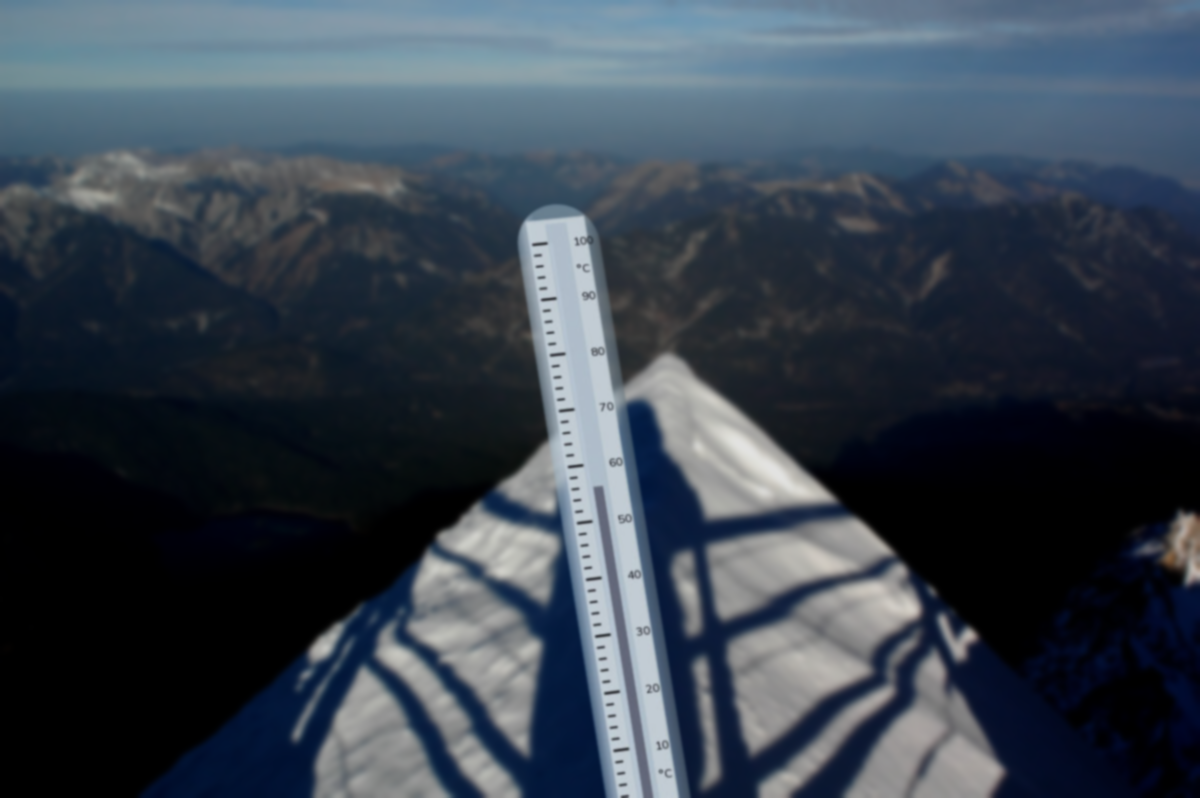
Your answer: 56 °C
